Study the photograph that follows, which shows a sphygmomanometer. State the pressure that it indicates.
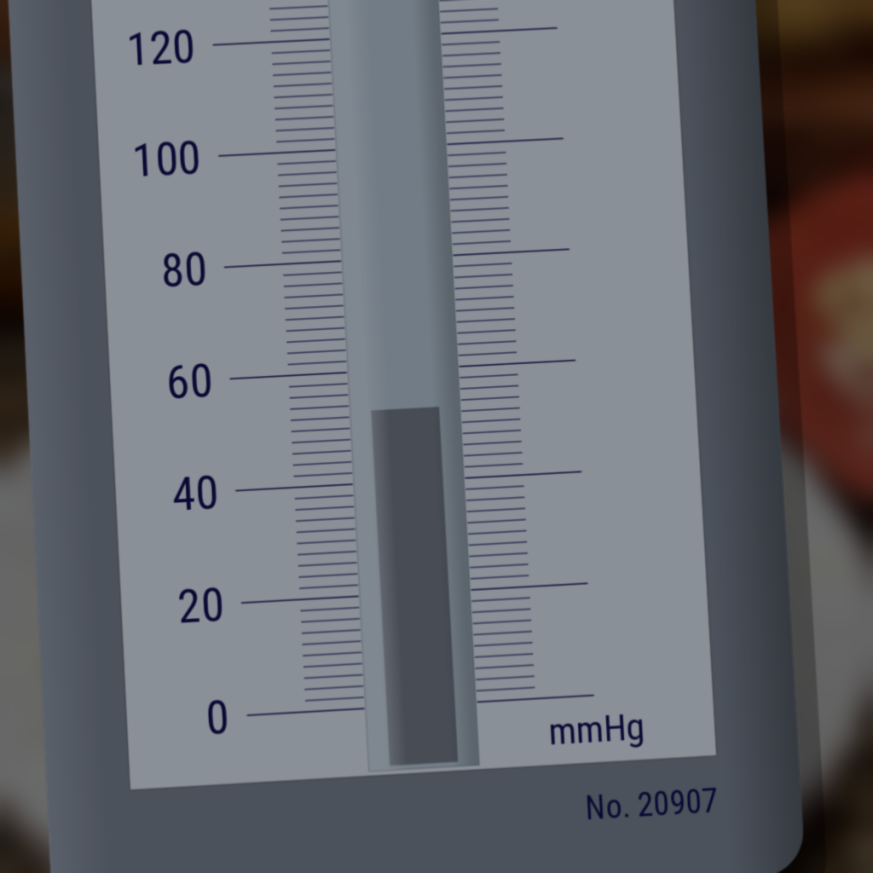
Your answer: 53 mmHg
